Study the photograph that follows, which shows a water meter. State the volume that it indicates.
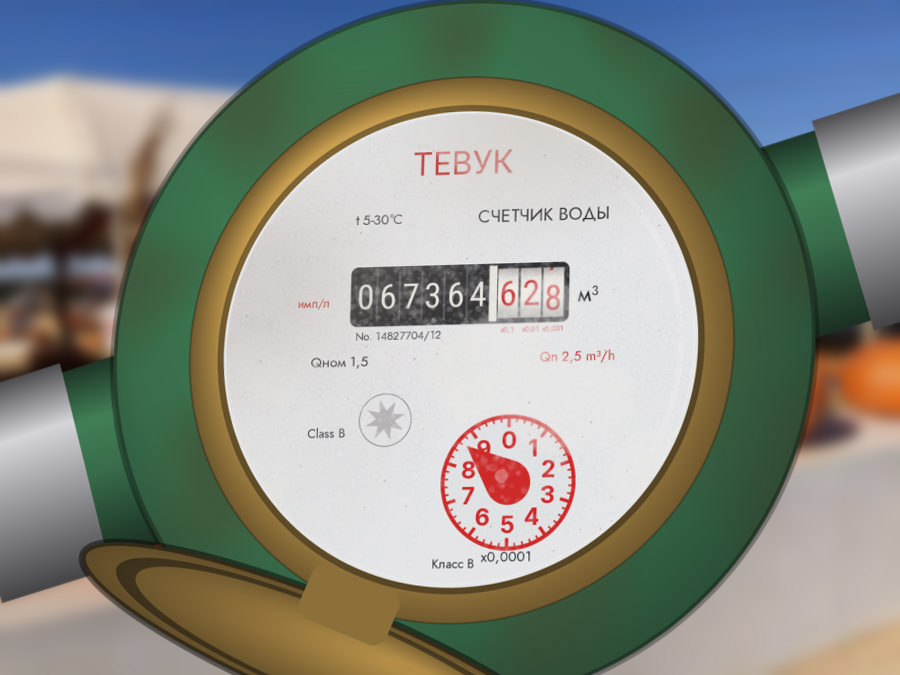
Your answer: 67364.6278 m³
